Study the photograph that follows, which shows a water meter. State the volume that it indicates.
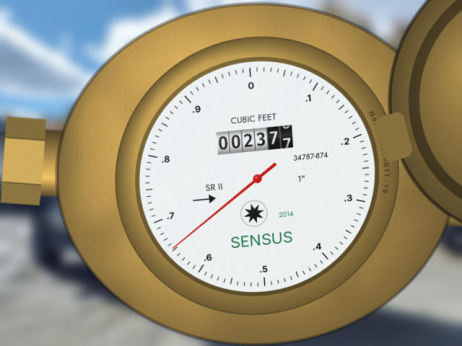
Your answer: 2376.65 ft³
